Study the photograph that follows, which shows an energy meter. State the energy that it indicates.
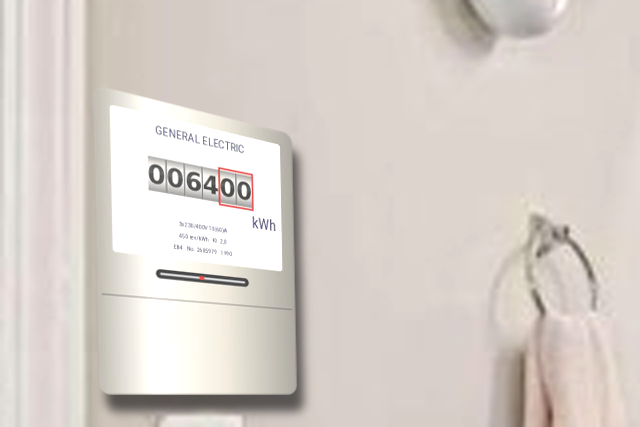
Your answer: 64.00 kWh
